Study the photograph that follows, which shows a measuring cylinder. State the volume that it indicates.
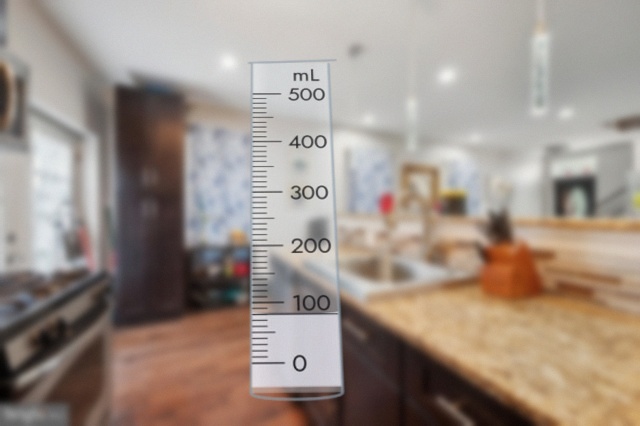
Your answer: 80 mL
